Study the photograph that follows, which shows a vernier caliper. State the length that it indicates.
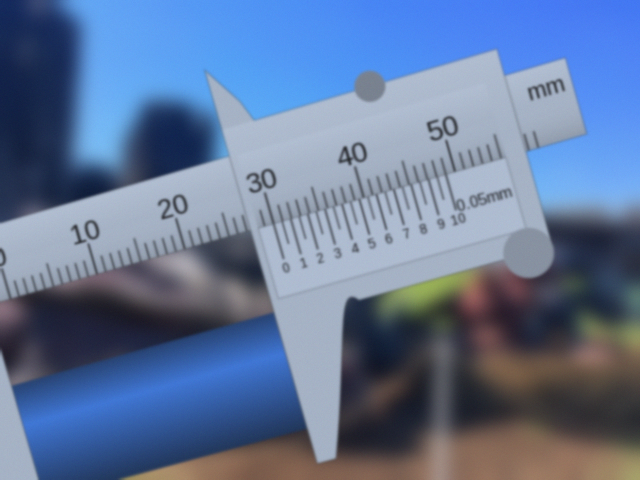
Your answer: 30.0 mm
